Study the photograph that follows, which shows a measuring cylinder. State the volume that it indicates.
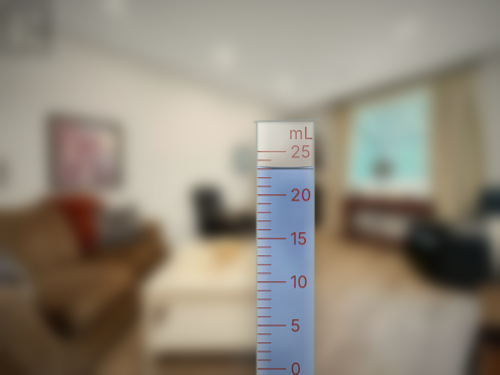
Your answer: 23 mL
